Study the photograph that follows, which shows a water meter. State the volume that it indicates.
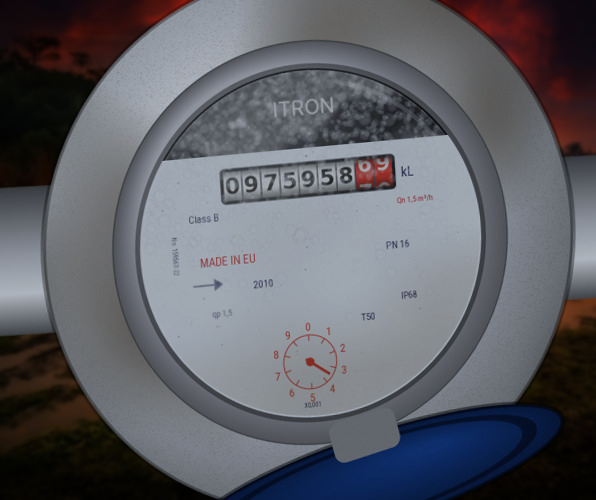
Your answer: 975958.693 kL
